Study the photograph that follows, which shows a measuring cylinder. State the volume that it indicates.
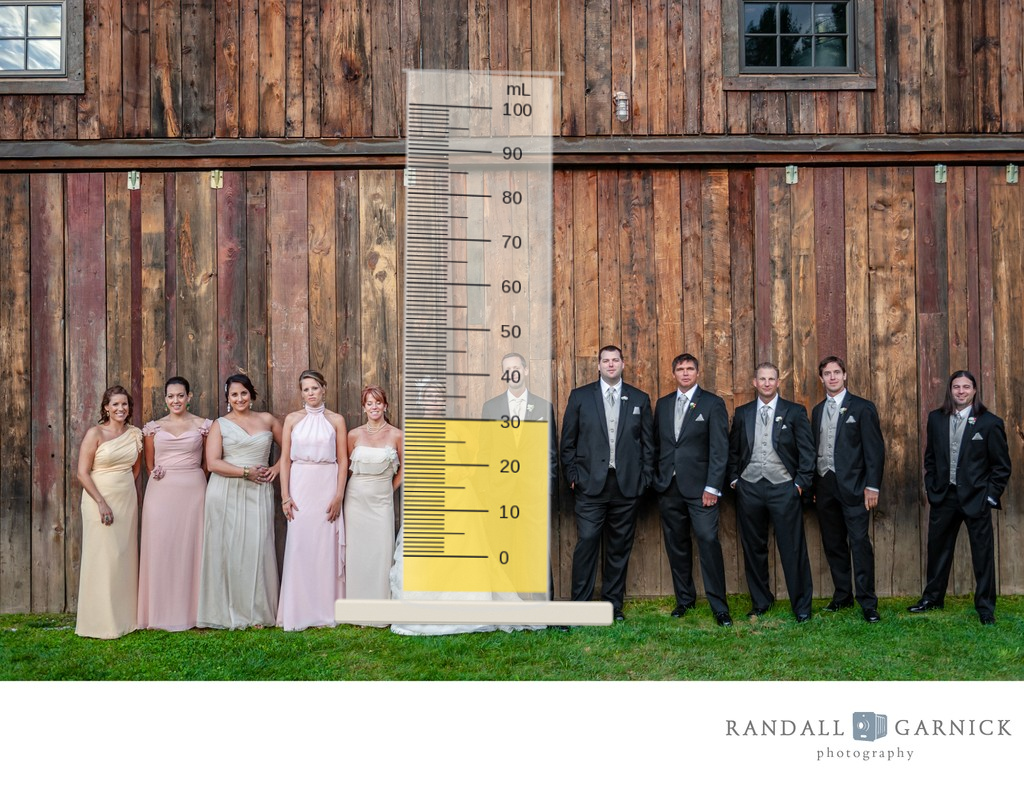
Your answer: 30 mL
